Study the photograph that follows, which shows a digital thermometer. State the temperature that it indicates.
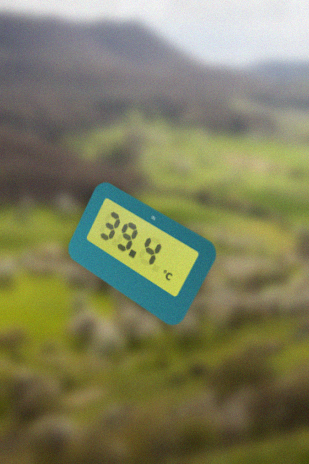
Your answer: 39.4 °C
